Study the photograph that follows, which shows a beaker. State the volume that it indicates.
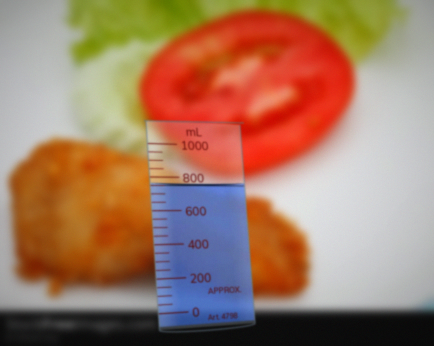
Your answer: 750 mL
